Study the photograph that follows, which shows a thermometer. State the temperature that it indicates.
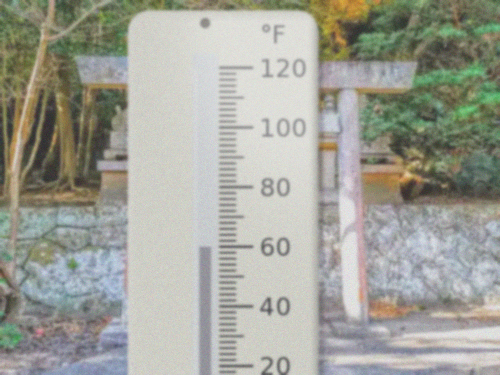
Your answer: 60 °F
